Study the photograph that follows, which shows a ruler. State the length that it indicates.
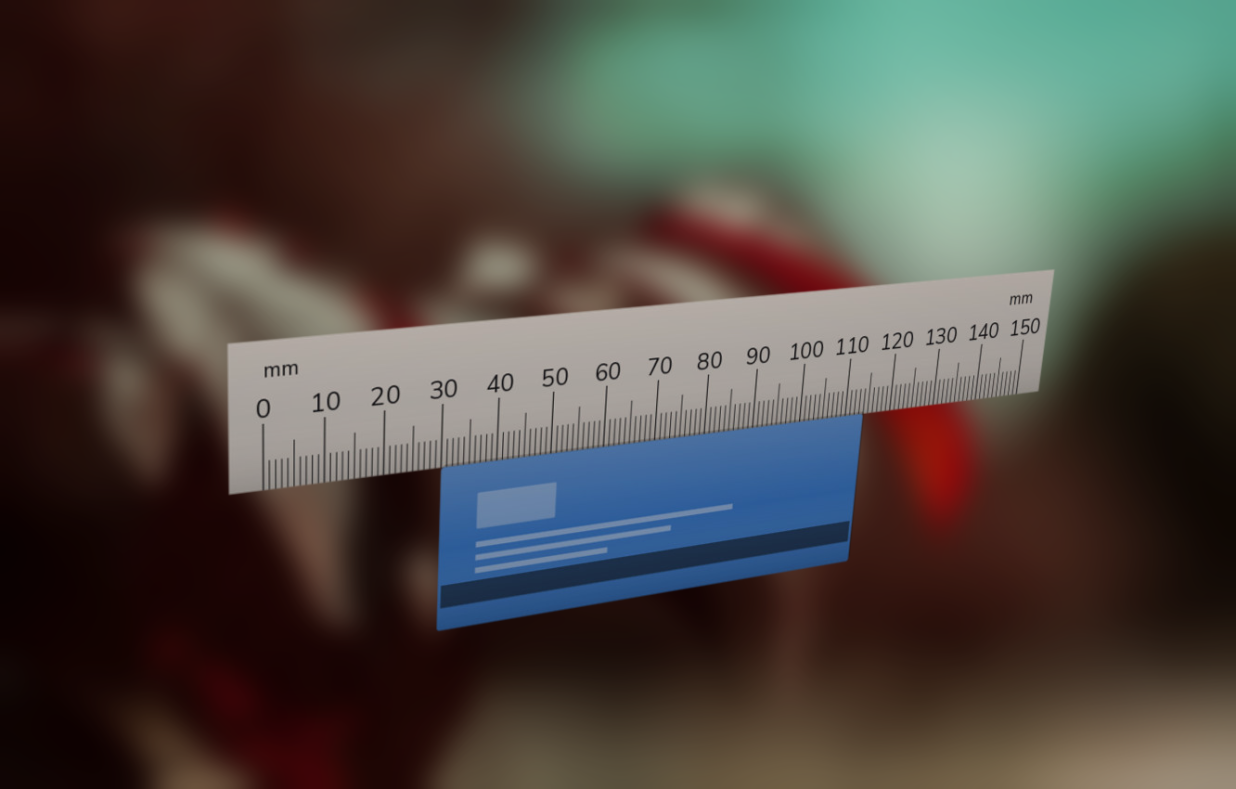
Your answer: 84 mm
